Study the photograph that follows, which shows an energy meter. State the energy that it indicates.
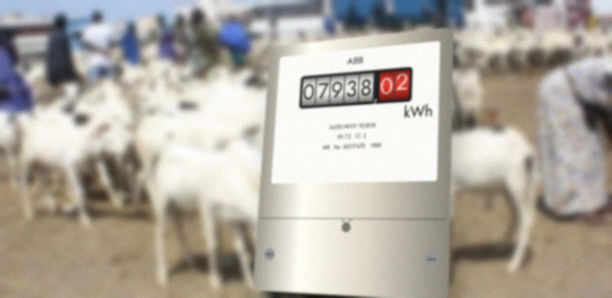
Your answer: 7938.02 kWh
